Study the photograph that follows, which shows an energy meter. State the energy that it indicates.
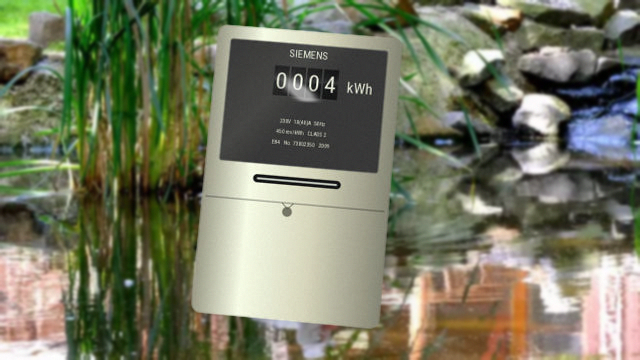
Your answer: 4 kWh
